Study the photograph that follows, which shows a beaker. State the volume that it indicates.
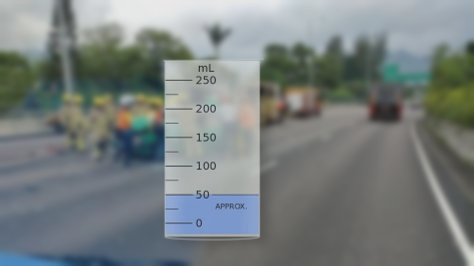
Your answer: 50 mL
